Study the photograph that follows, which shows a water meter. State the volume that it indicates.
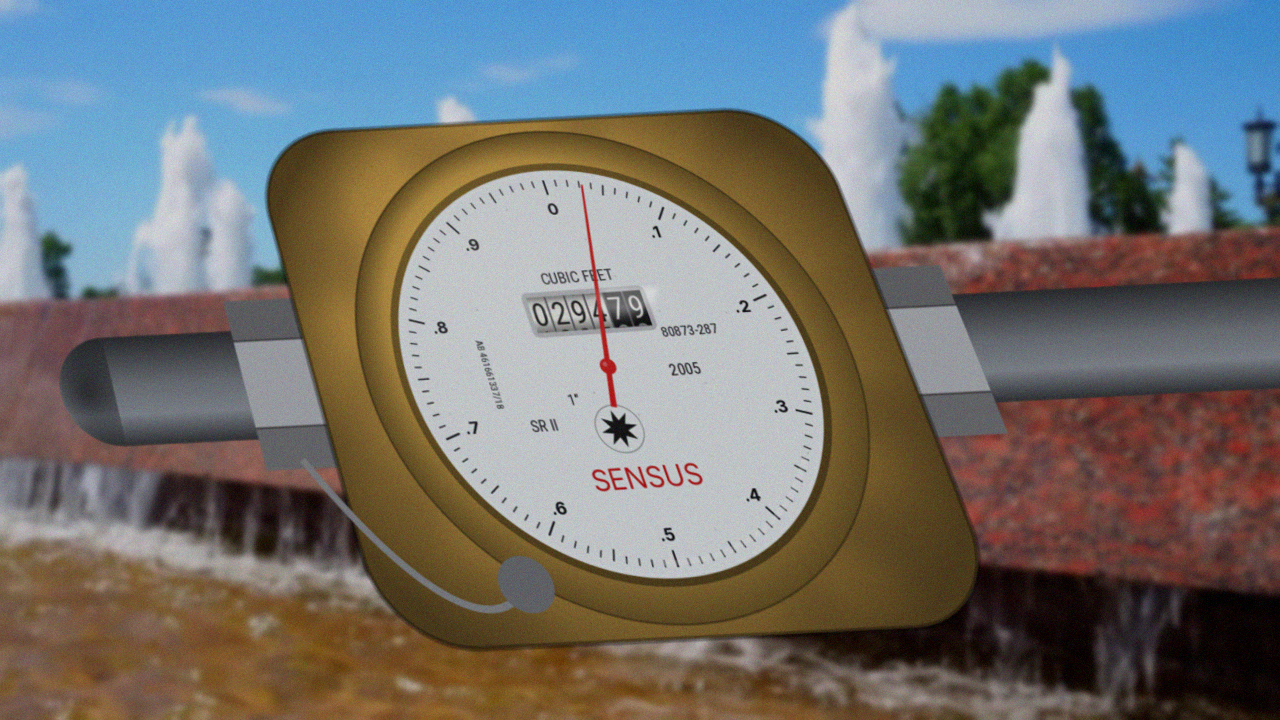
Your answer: 29479.03 ft³
